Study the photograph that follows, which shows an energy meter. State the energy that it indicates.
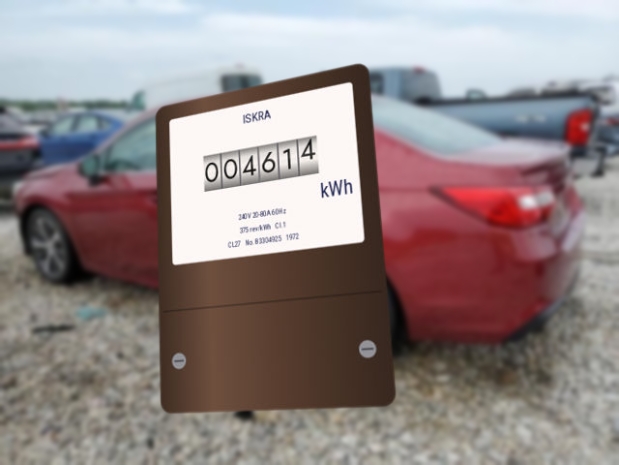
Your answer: 4614 kWh
